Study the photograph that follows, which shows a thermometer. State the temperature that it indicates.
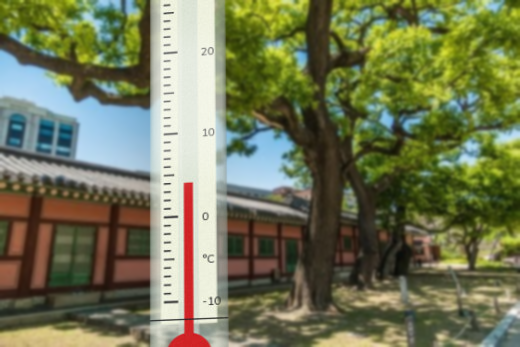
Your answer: 4 °C
